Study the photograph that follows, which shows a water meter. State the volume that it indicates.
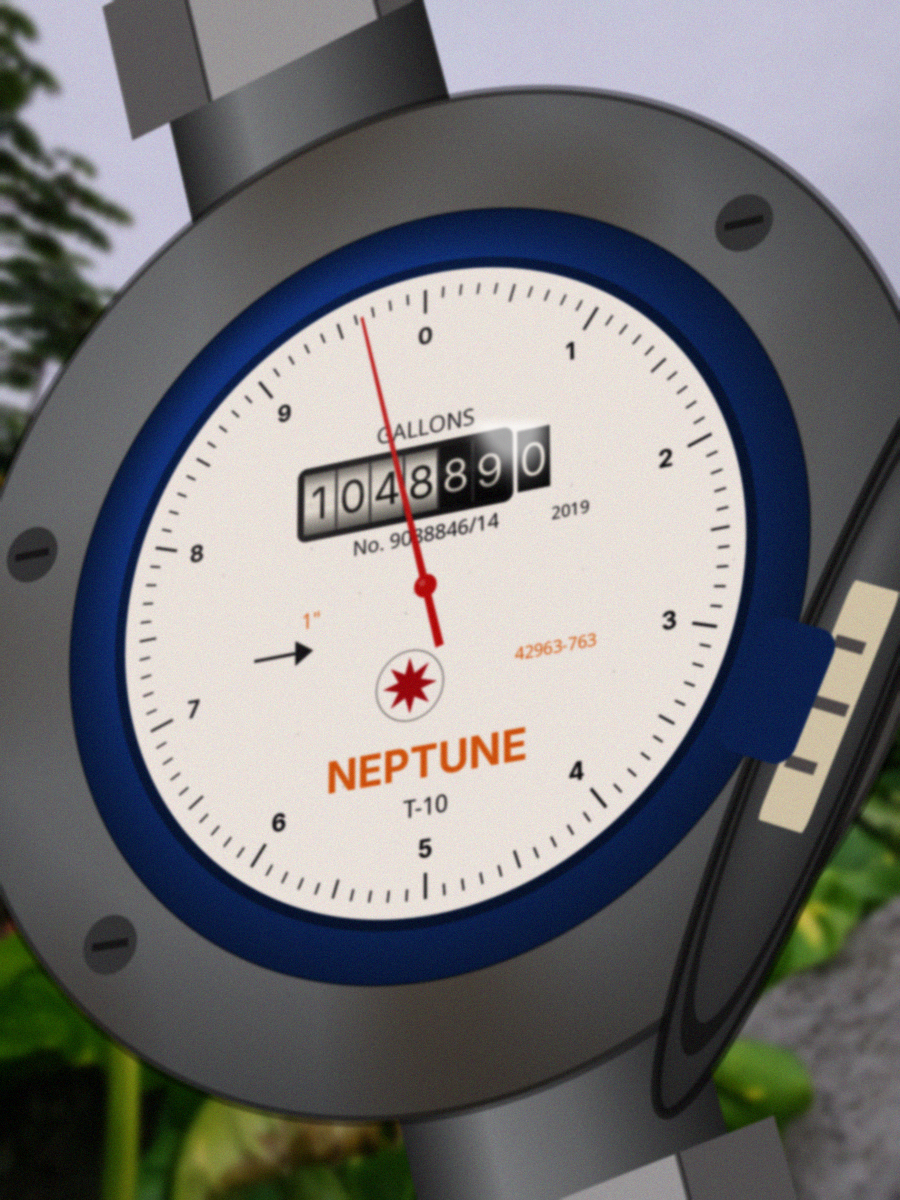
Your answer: 1048889.6 gal
